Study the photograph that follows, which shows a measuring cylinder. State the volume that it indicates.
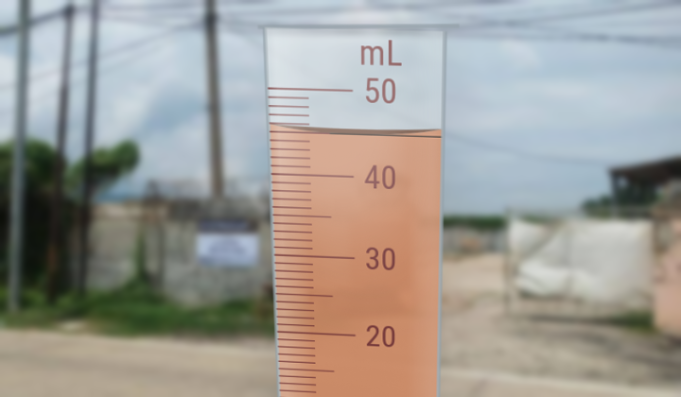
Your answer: 45 mL
